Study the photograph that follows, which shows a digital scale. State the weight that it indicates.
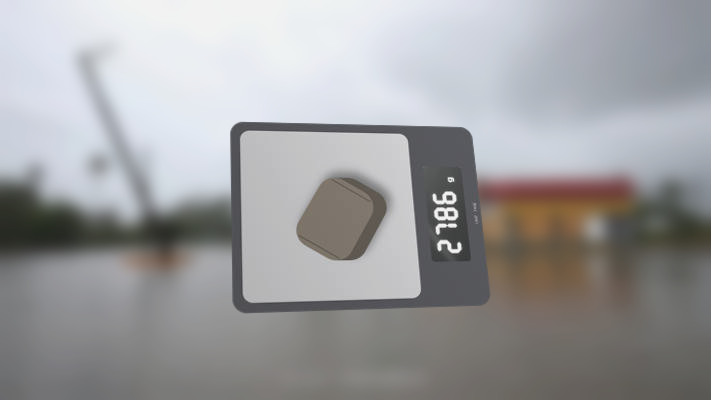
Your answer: 2786 g
